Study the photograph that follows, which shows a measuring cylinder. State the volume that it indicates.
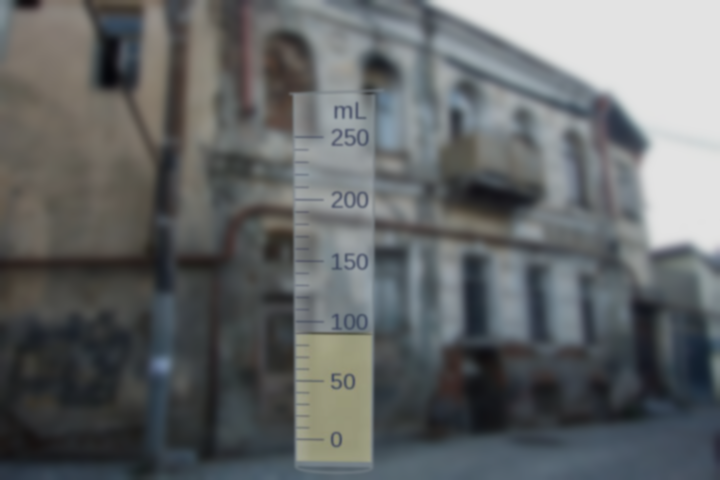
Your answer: 90 mL
